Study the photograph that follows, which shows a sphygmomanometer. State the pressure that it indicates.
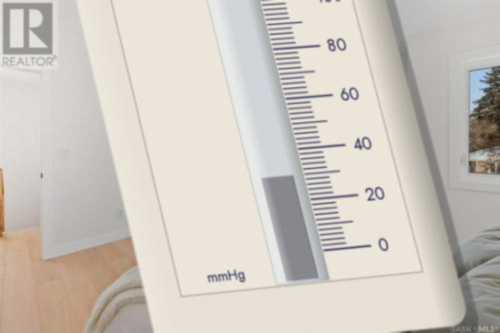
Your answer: 30 mmHg
